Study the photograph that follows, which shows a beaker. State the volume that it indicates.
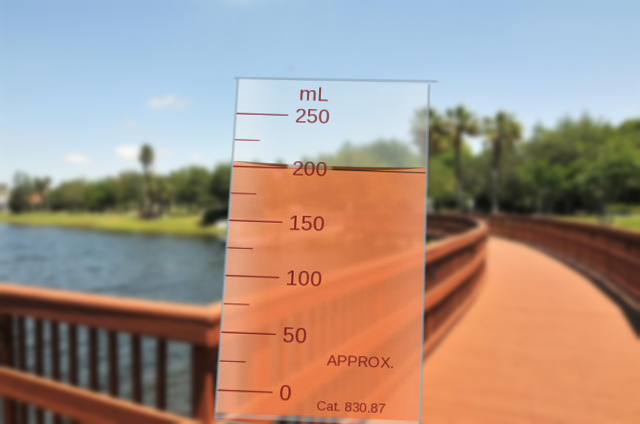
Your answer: 200 mL
